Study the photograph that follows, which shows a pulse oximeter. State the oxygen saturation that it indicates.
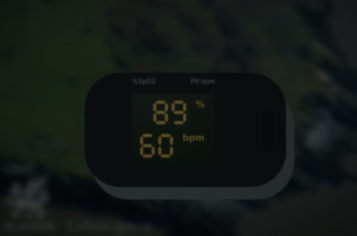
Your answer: 89 %
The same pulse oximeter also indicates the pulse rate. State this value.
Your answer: 60 bpm
